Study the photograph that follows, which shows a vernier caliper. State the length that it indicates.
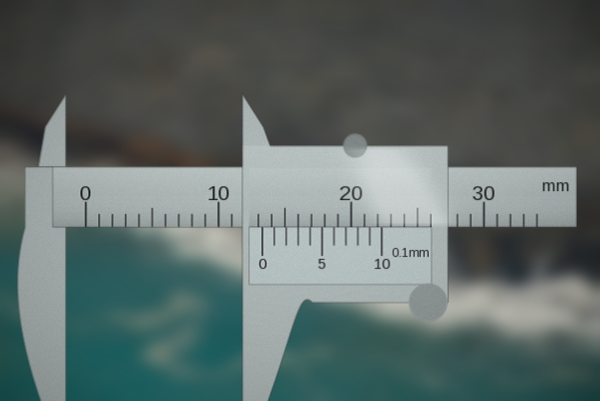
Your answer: 13.3 mm
